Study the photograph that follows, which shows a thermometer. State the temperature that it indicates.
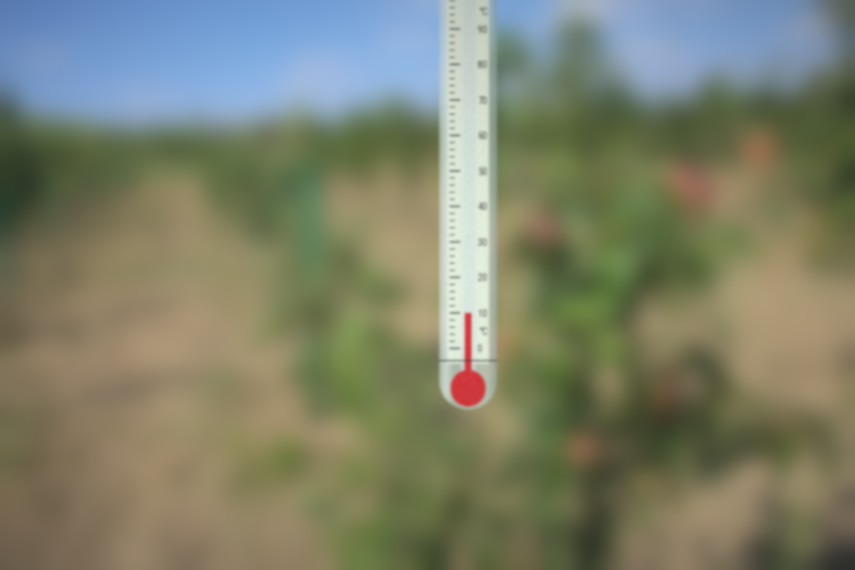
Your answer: 10 °C
